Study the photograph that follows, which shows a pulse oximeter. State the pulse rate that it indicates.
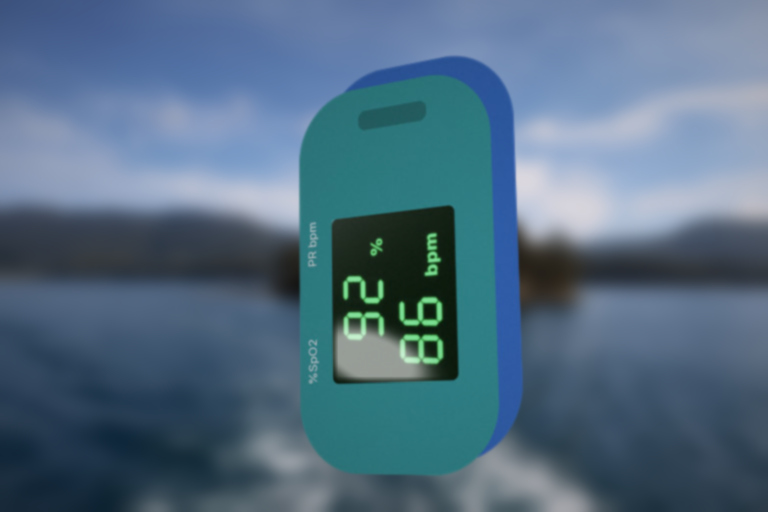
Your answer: 86 bpm
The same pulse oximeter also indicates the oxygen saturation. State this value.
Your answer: 92 %
